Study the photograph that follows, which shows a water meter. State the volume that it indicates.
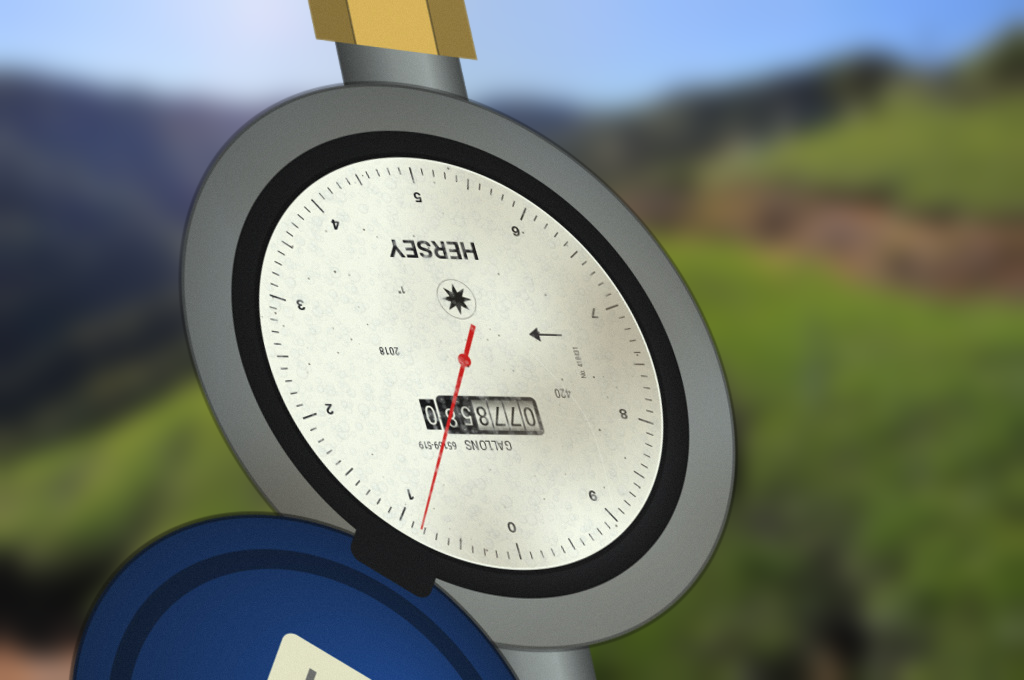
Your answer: 778580.8 gal
